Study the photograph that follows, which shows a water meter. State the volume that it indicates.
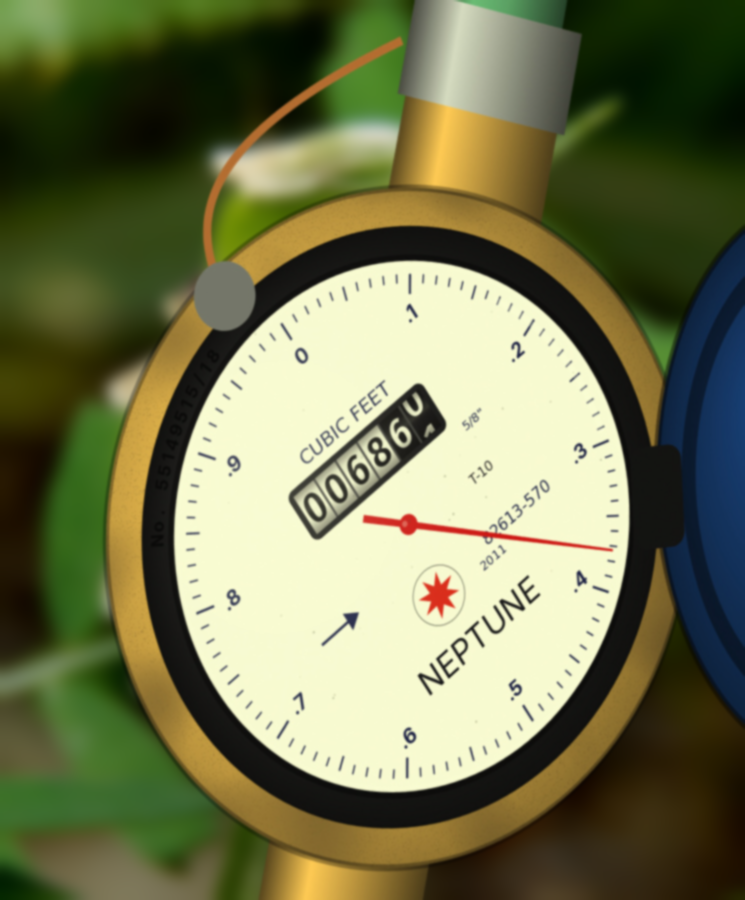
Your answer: 6860.37 ft³
